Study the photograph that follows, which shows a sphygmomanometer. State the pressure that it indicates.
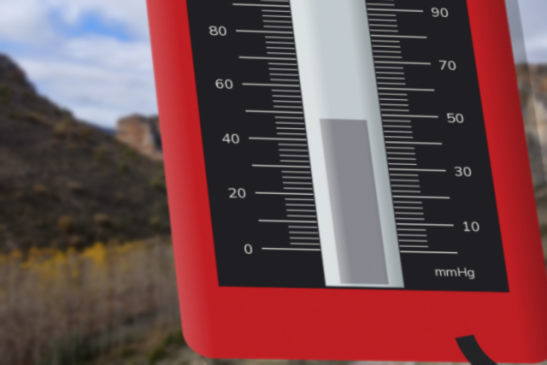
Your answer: 48 mmHg
